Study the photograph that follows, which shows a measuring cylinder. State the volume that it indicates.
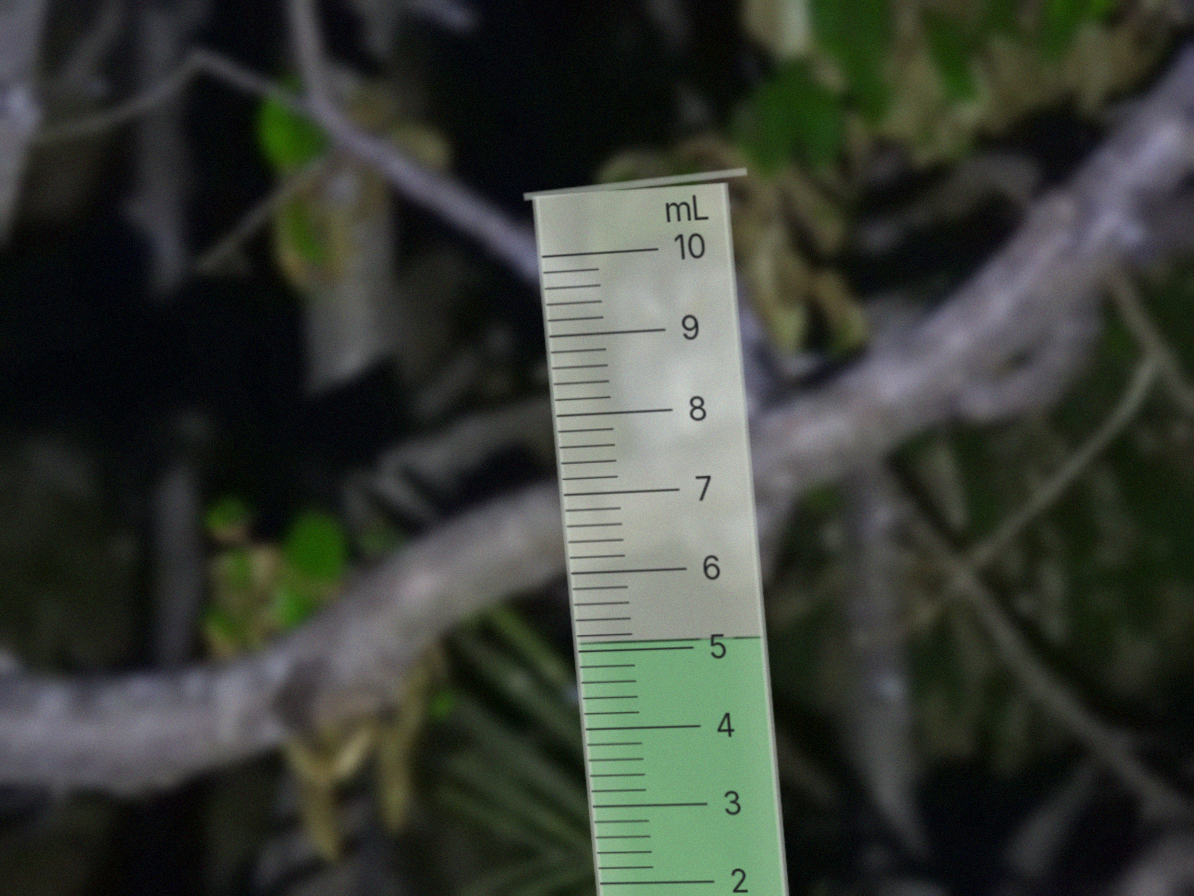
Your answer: 5.1 mL
